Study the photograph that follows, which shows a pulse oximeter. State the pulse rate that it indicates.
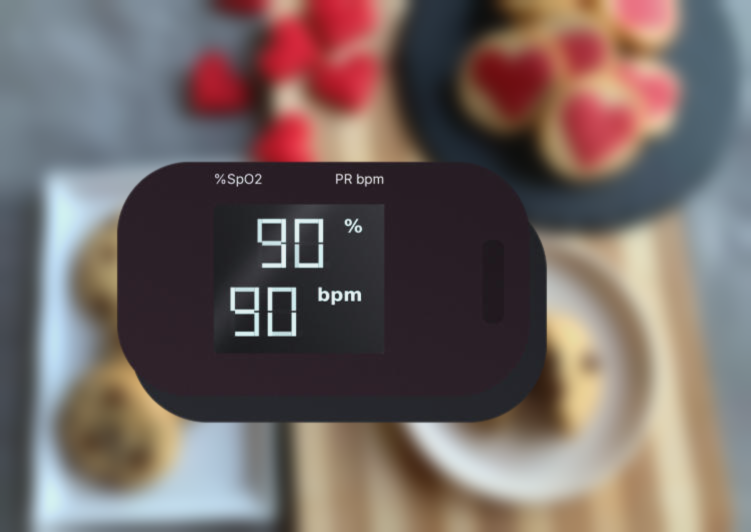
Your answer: 90 bpm
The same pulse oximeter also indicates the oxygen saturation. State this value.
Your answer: 90 %
